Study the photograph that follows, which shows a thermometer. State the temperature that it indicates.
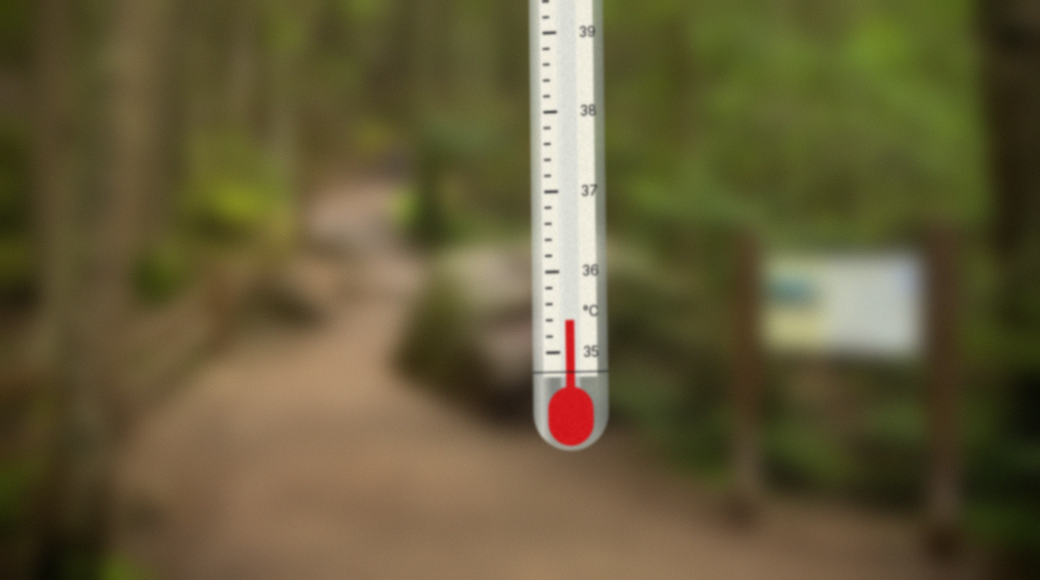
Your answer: 35.4 °C
